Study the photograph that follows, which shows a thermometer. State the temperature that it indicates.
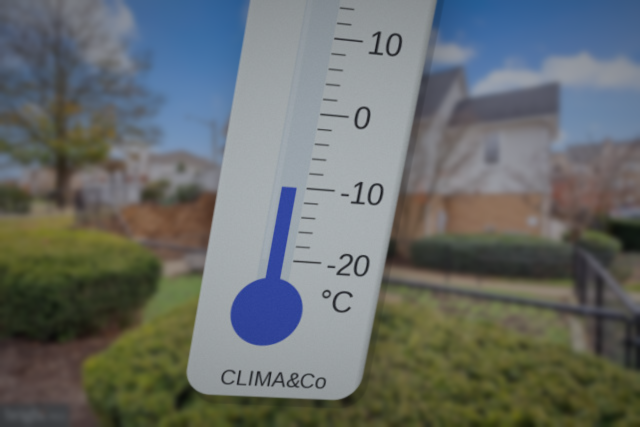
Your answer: -10 °C
